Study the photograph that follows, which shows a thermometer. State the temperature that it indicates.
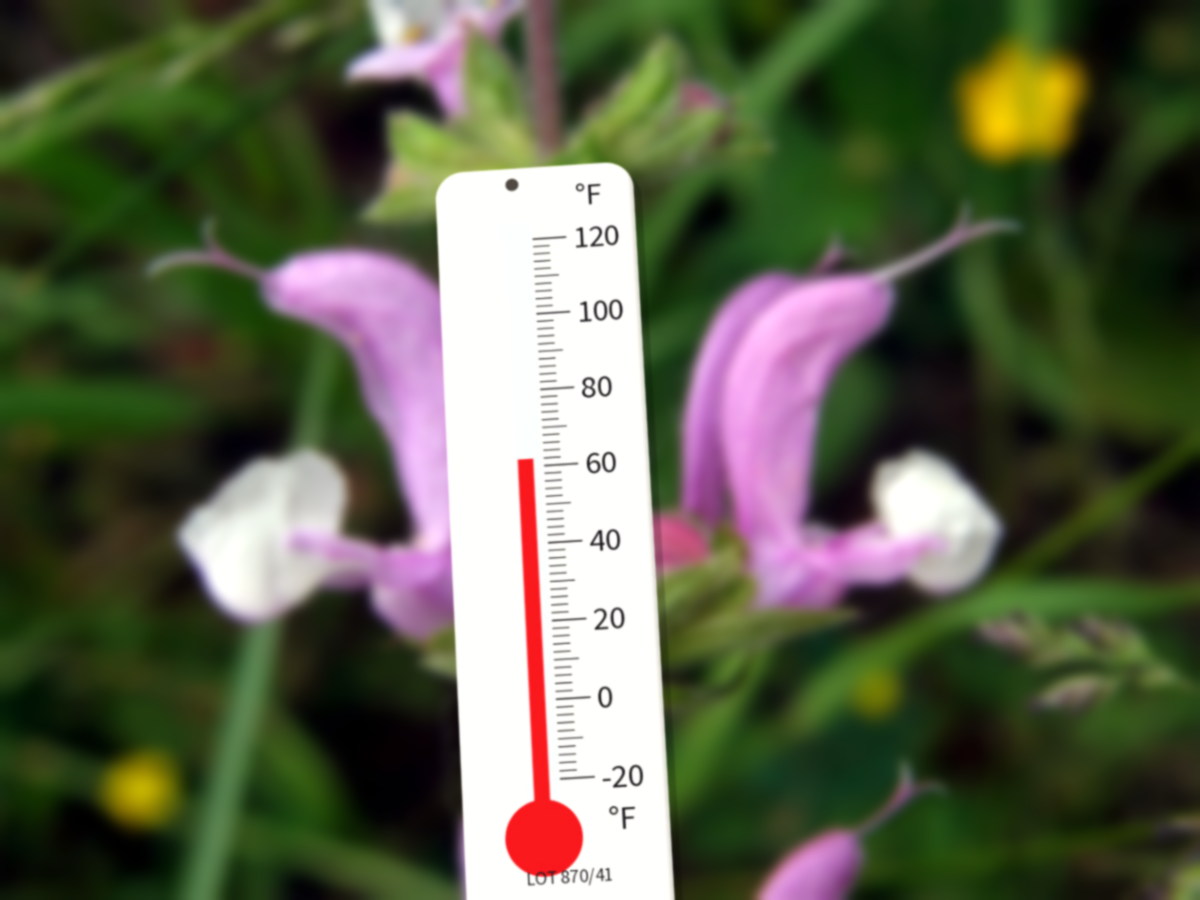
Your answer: 62 °F
